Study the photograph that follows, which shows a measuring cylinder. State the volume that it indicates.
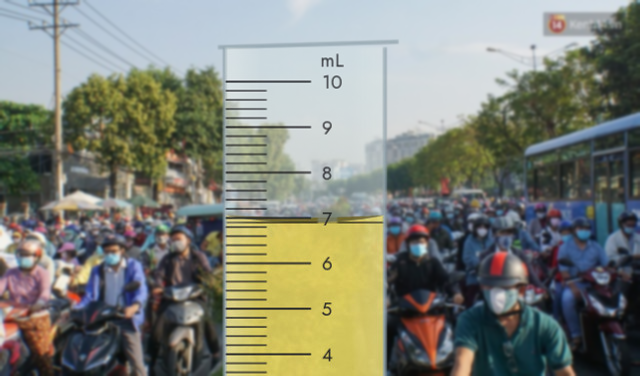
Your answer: 6.9 mL
